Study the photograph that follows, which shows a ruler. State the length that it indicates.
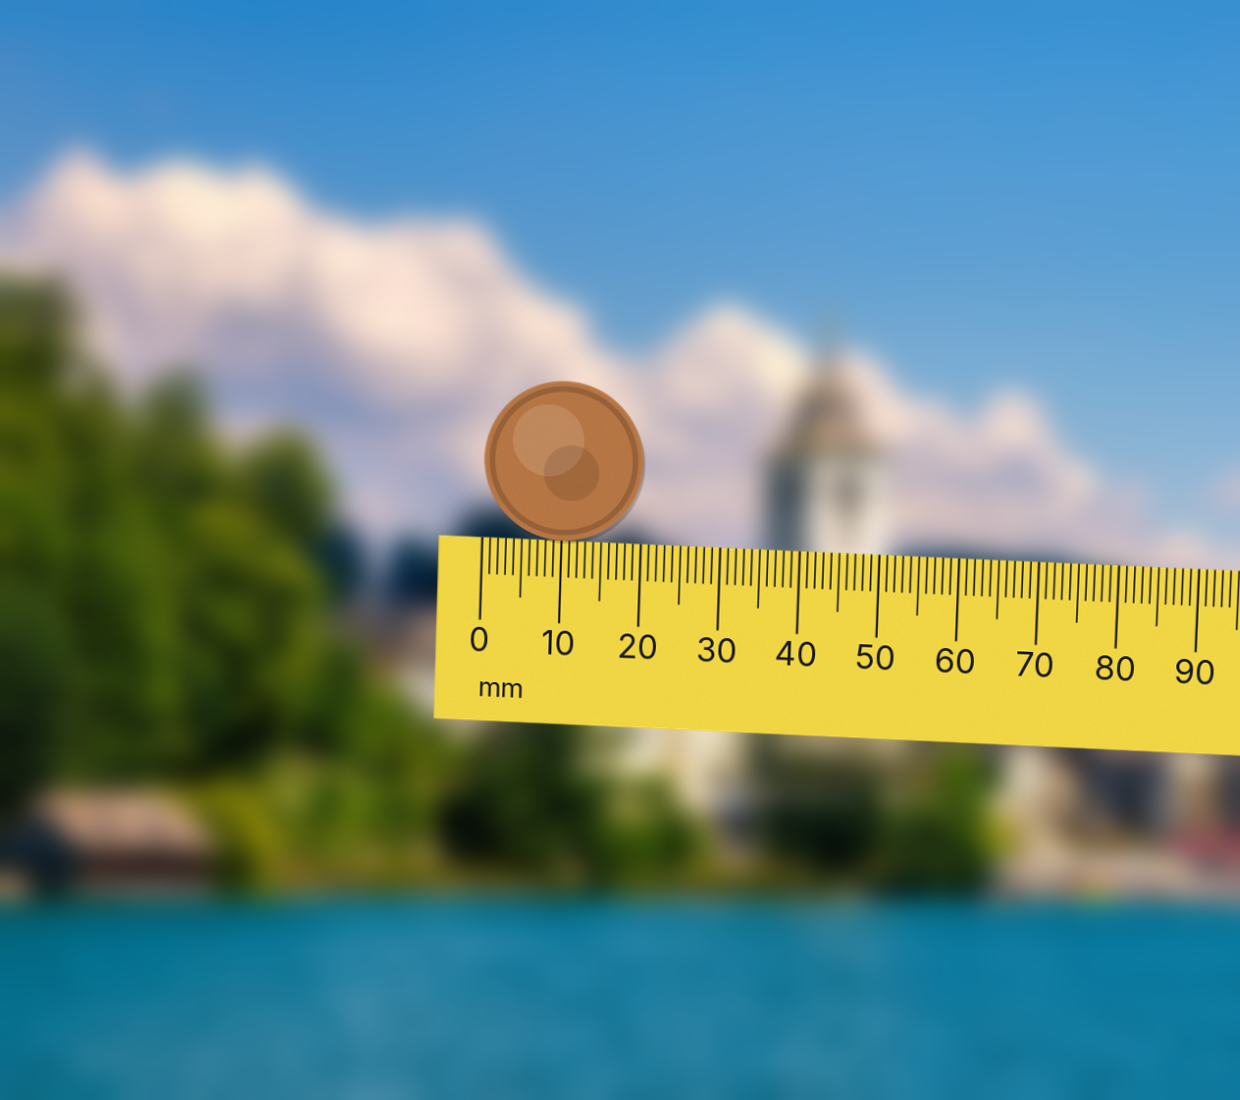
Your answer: 20 mm
